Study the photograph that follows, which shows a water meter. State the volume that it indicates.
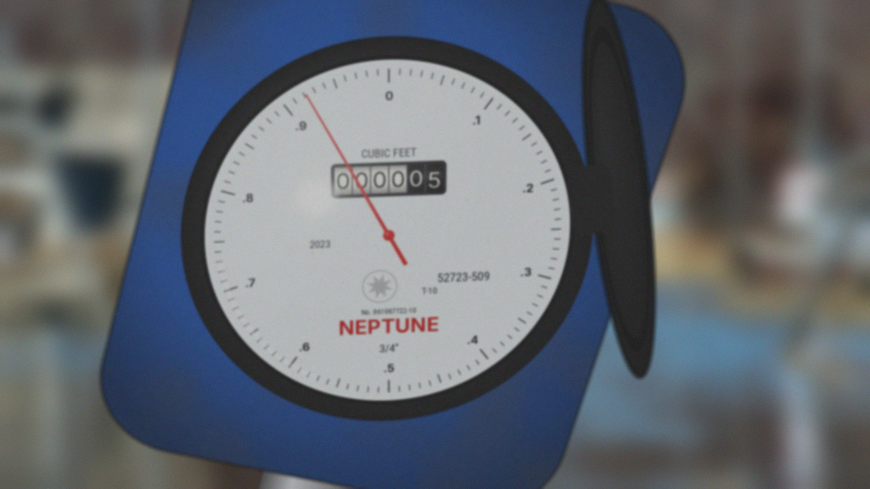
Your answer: 4.92 ft³
